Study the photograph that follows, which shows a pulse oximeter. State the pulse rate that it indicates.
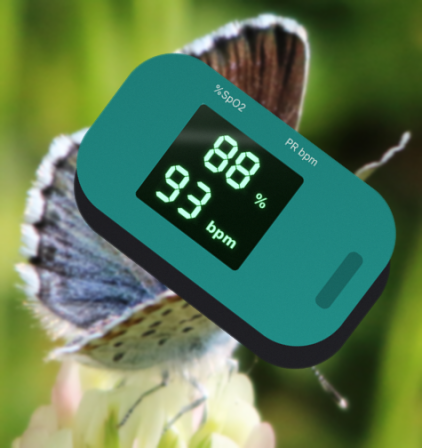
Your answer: 93 bpm
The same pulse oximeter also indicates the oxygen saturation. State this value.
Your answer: 88 %
